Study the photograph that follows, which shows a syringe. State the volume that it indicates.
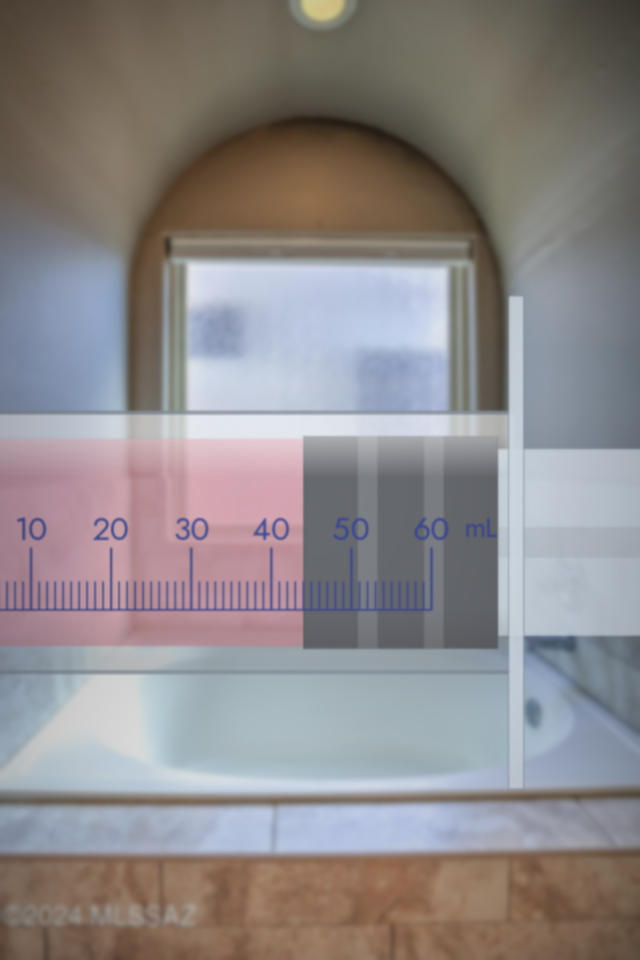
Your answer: 44 mL
